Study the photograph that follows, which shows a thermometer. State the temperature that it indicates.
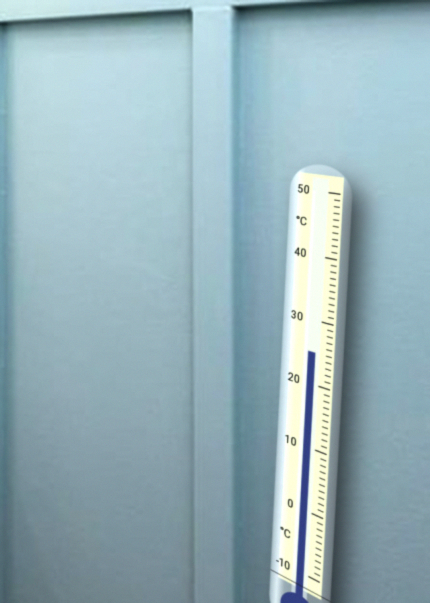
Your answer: 25 °C
